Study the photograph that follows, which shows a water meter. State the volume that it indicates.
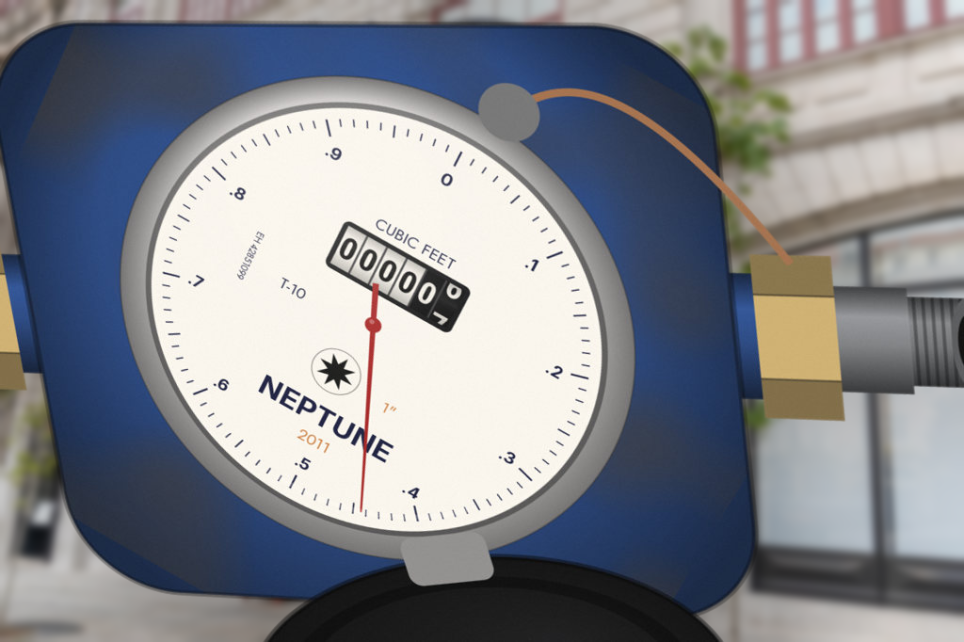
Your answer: 6.44 ft³
